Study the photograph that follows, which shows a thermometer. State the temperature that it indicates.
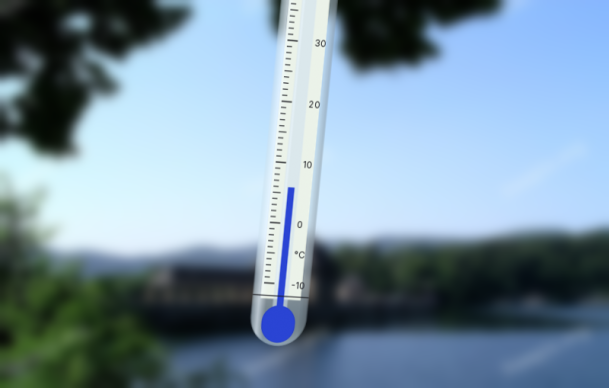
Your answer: 6 °C
